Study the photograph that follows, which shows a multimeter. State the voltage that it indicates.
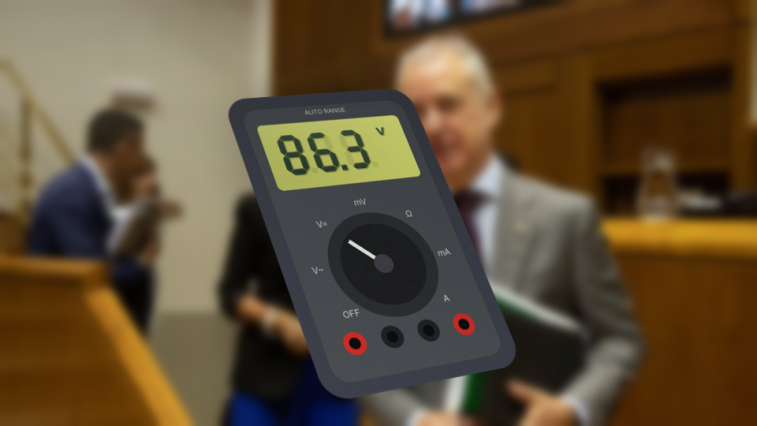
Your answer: 86.3 V
